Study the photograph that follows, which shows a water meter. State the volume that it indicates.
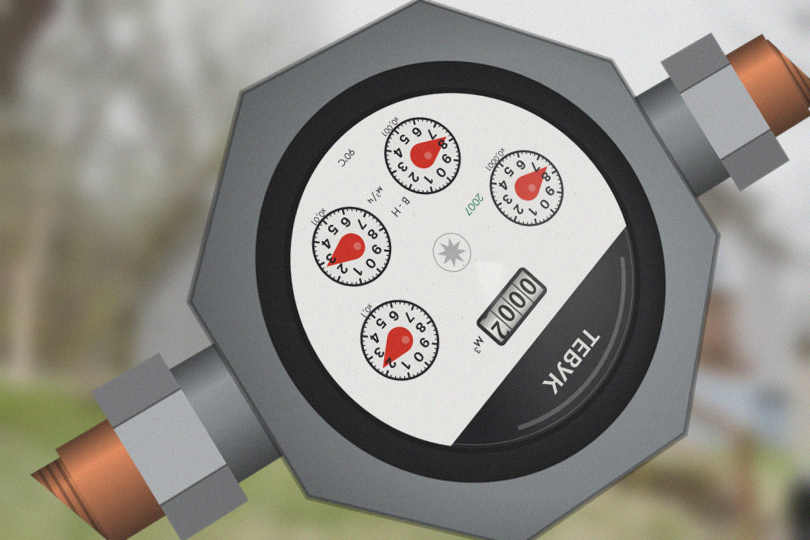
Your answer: 2.2277 m³
